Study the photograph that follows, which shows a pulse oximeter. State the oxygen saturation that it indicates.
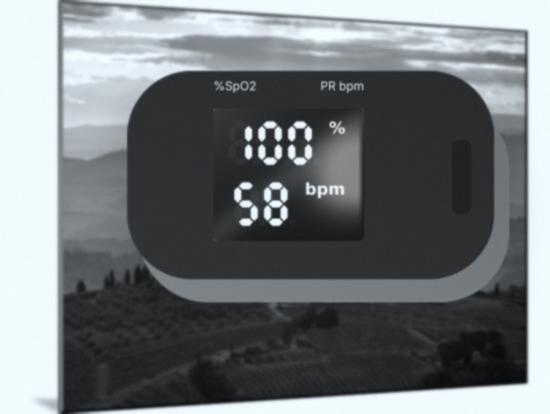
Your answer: 100 %
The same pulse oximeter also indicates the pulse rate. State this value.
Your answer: 58 bpm
